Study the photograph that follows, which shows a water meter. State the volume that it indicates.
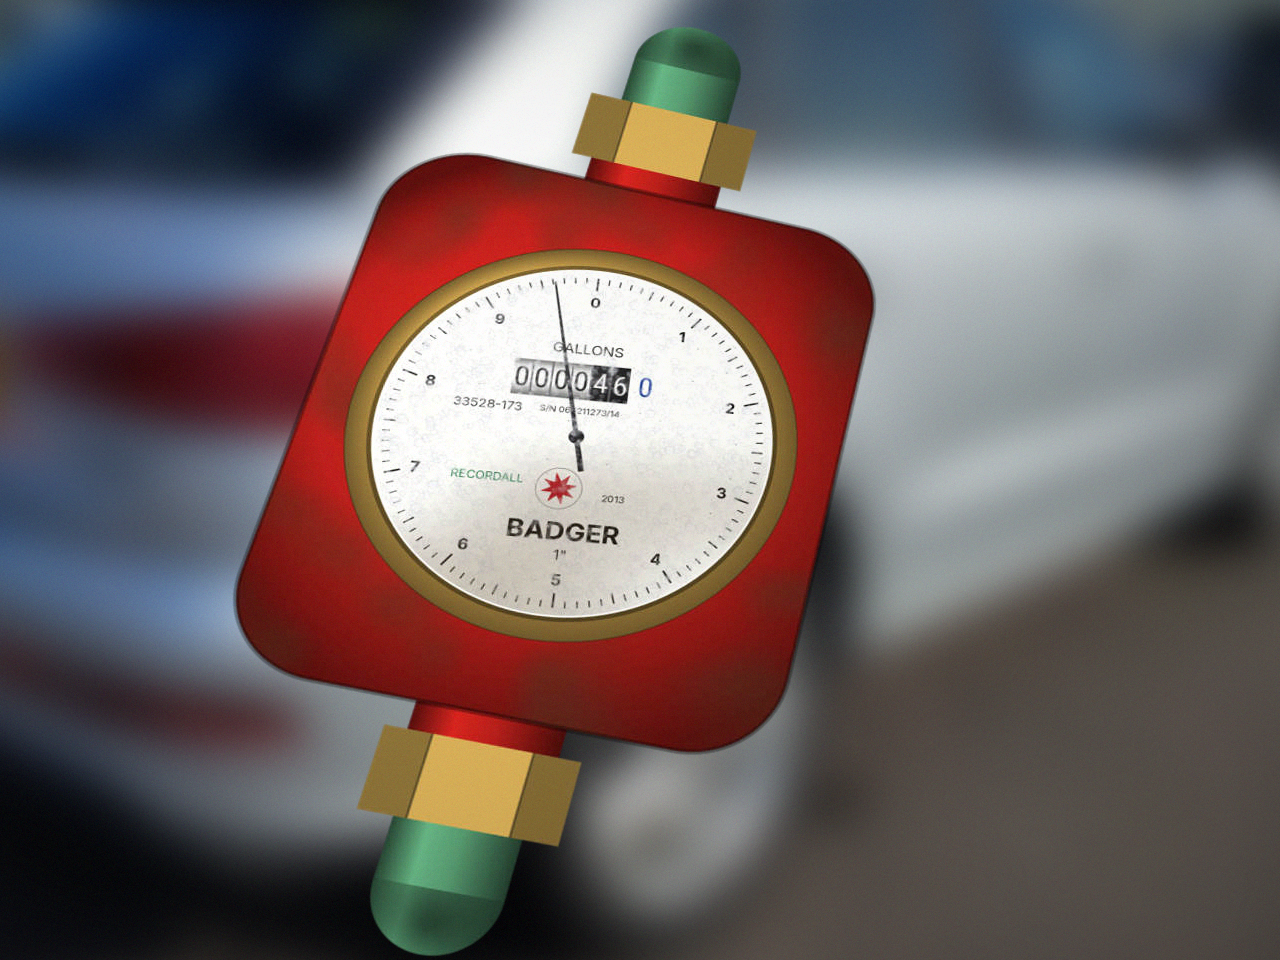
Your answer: 459.6 gal
